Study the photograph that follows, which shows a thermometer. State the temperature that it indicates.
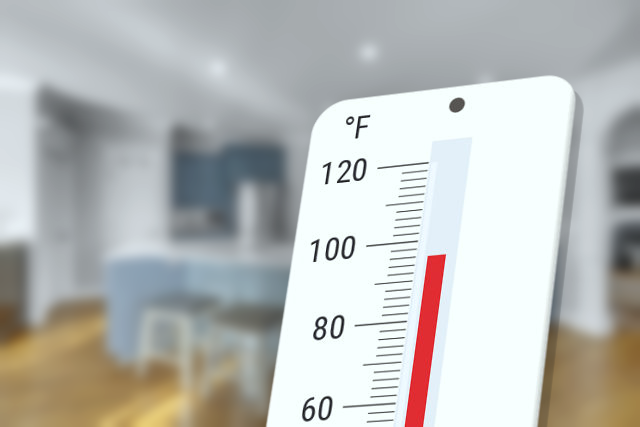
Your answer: 96 °F
